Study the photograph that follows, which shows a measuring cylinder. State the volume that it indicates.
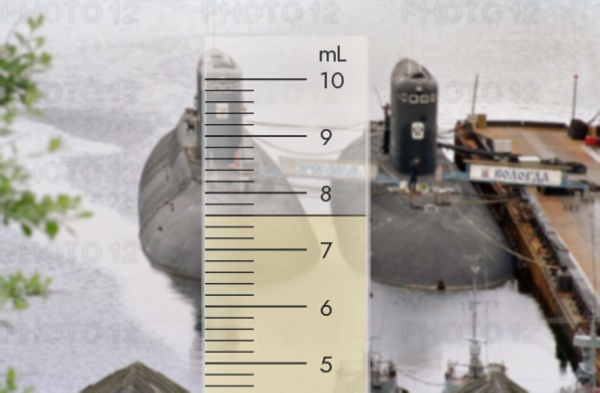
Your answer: 7.6 mL
